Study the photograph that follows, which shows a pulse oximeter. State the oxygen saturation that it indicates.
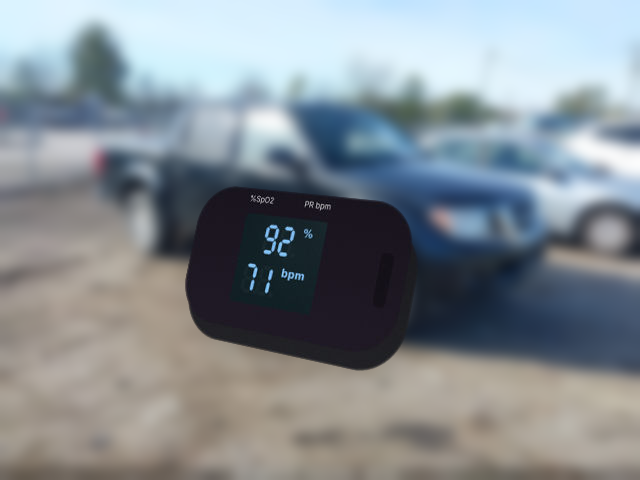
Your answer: 92 %
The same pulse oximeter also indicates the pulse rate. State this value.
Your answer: 71 bpm
